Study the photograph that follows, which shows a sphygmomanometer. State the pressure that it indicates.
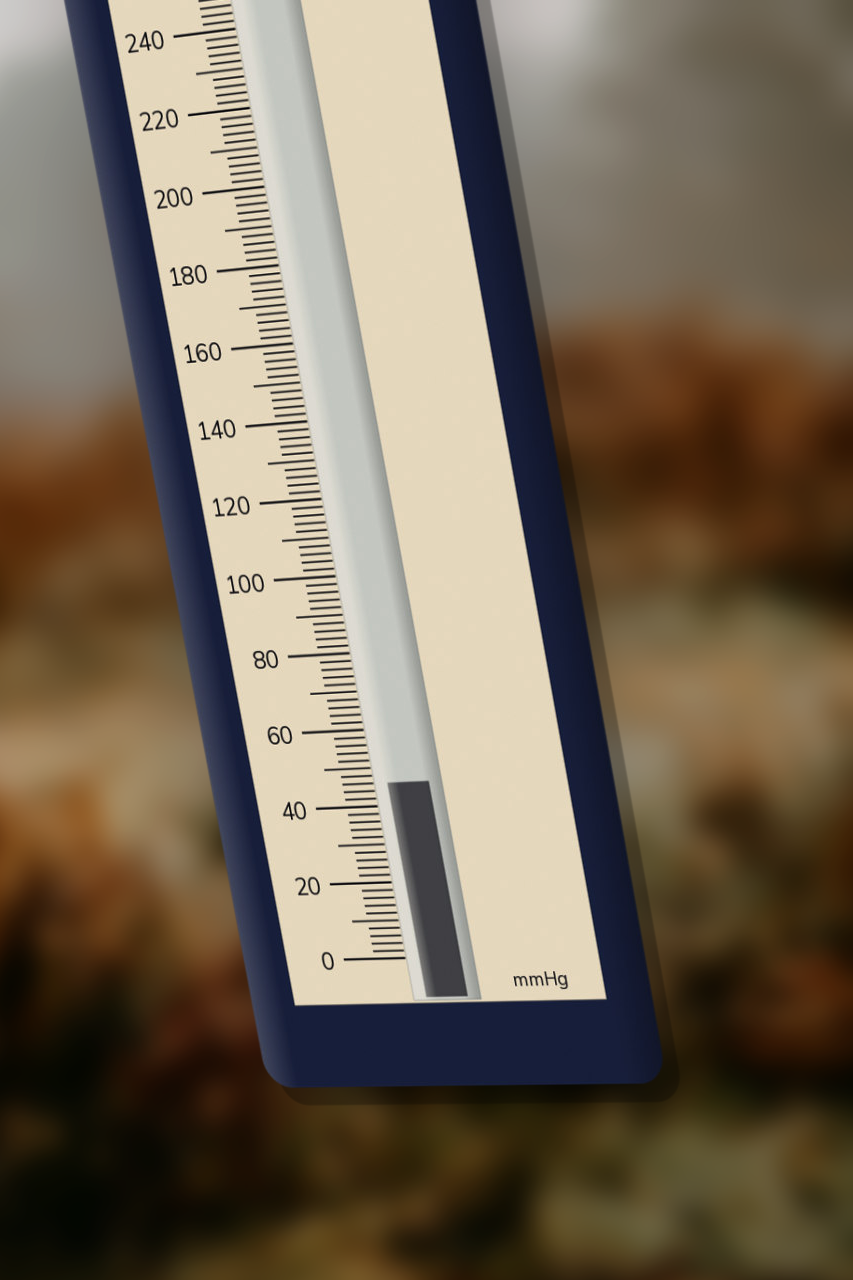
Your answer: 46 mmHg
